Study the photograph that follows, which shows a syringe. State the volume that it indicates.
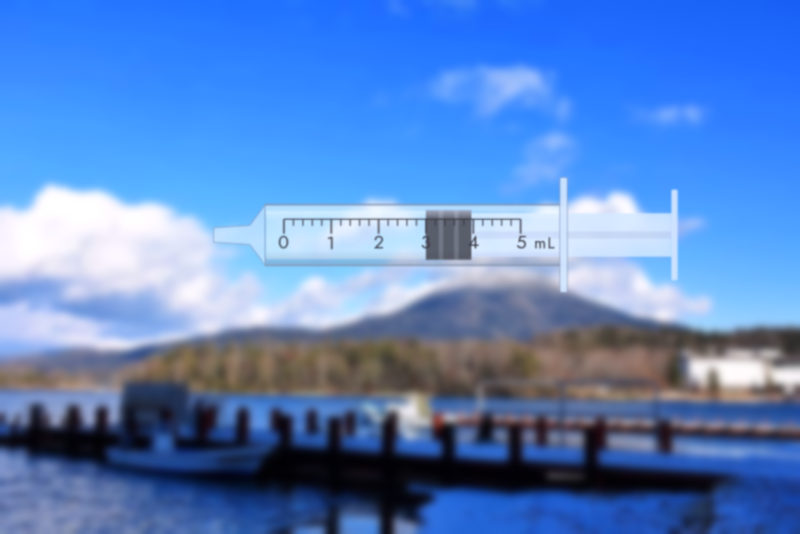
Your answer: 3 mL
